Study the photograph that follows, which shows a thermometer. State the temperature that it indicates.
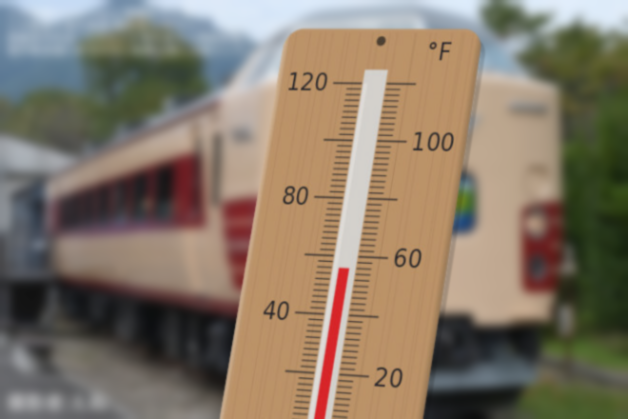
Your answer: 56 °F
